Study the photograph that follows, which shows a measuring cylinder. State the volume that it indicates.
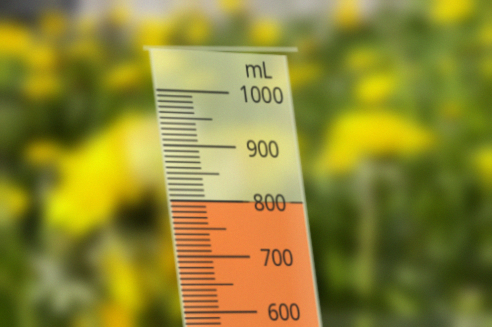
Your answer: 800 mL
